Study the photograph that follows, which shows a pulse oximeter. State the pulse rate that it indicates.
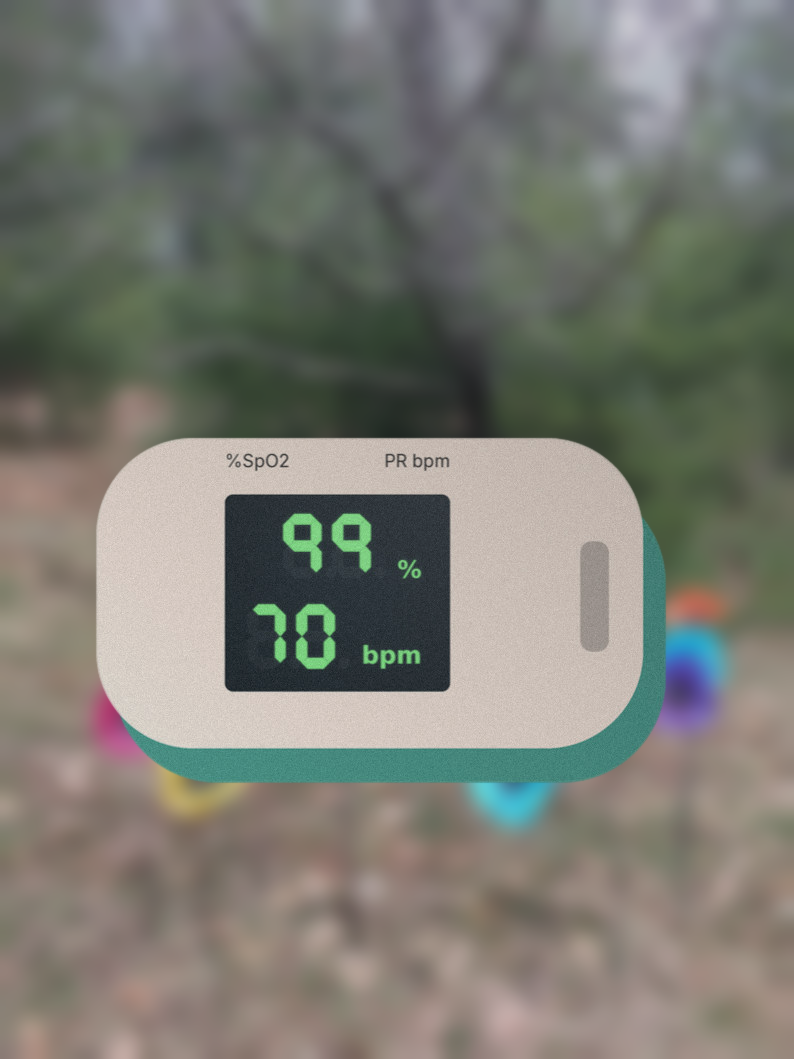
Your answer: 70 bpm
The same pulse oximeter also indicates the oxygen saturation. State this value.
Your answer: 99 %
